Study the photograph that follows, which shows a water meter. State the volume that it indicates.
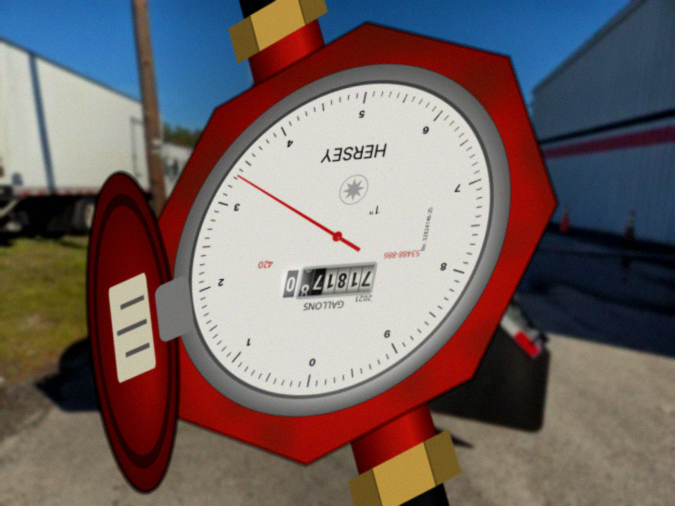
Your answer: 7181783.3 gal
